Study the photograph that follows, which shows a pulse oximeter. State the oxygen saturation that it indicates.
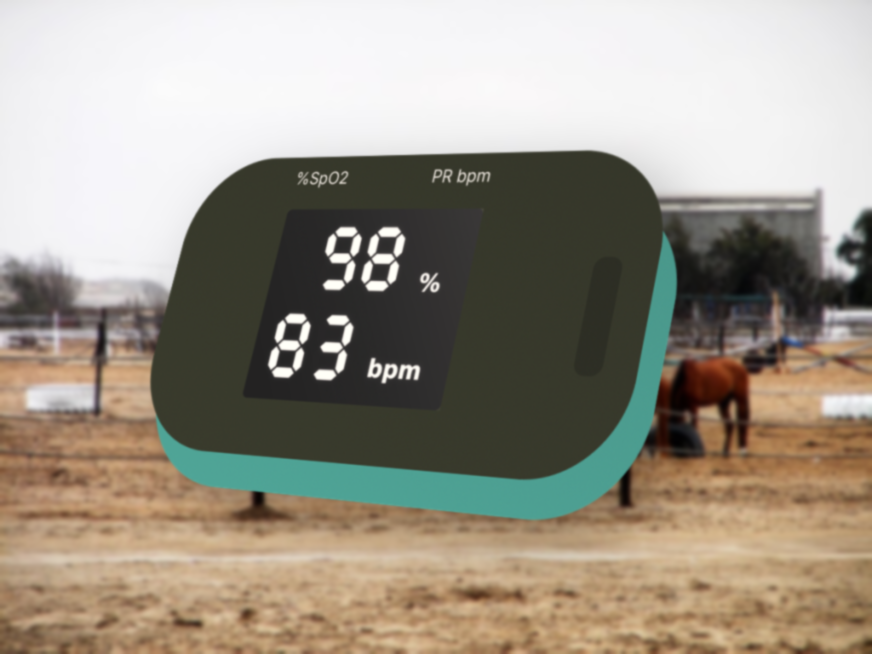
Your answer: 98 %
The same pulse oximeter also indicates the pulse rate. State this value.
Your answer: 83 bpm
